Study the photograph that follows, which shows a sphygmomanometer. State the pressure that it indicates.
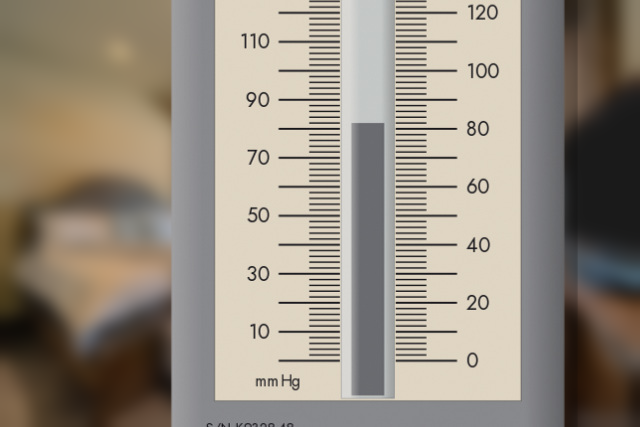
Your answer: 82 mmHg
